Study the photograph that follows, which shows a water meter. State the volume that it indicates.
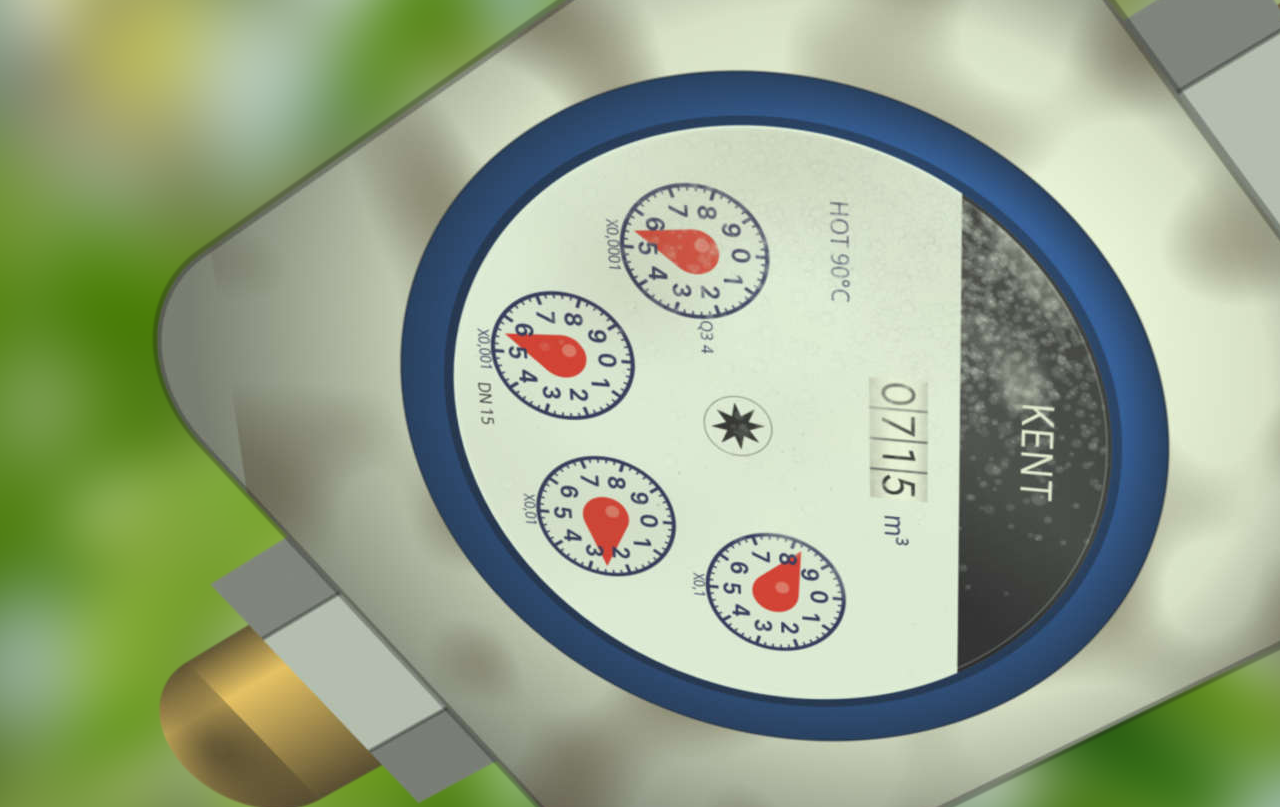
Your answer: 715.8255 m³
